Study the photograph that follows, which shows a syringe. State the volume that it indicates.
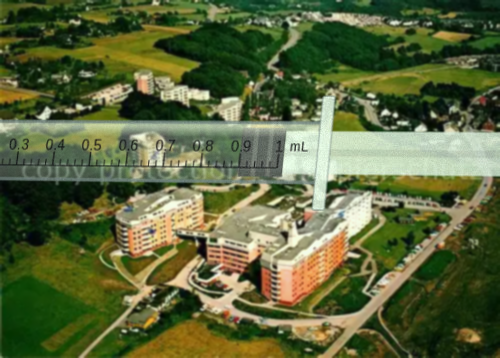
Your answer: 0.9 mL
